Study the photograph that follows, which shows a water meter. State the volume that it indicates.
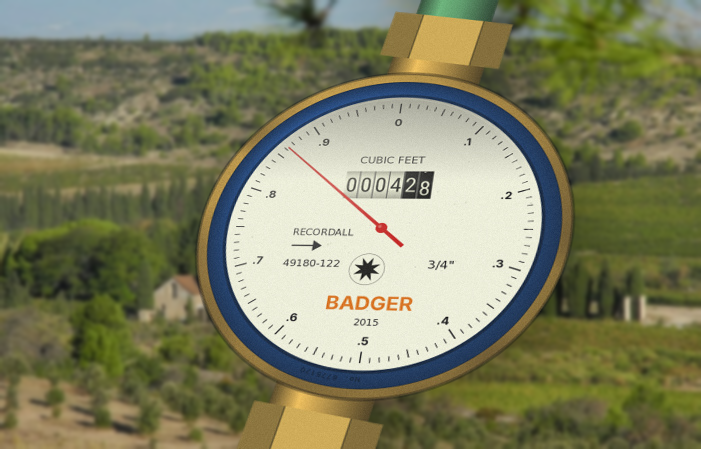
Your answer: 427.86 ft³
